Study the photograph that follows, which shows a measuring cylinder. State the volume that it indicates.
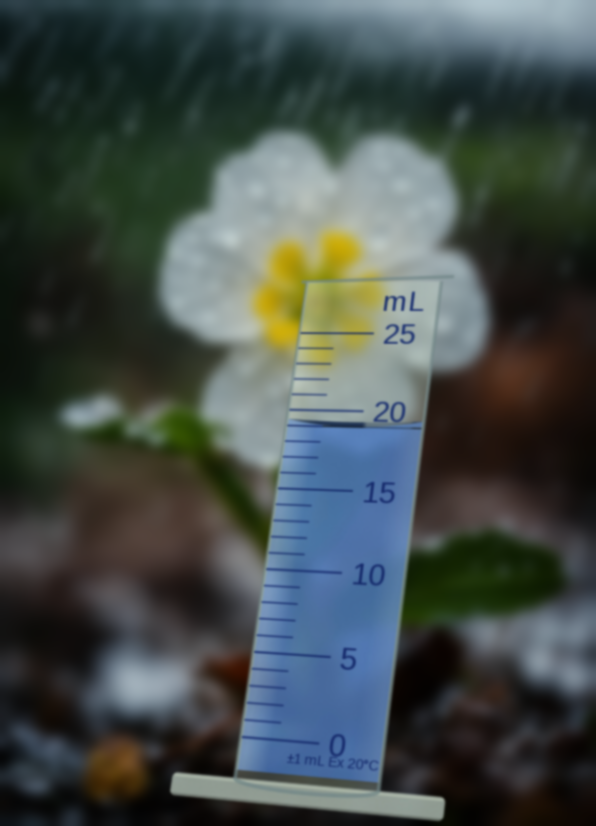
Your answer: 19 mL
